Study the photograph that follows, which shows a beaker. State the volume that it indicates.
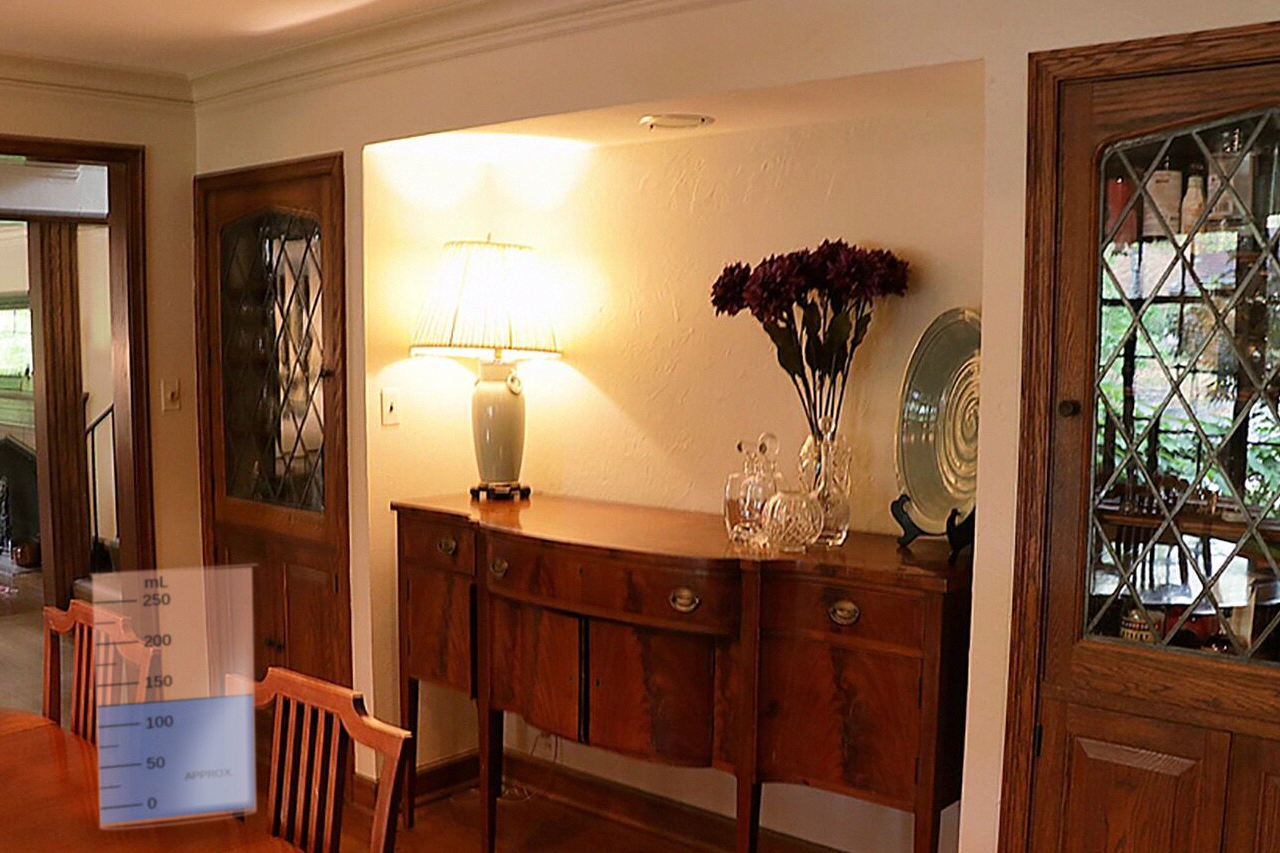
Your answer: 125 mL
